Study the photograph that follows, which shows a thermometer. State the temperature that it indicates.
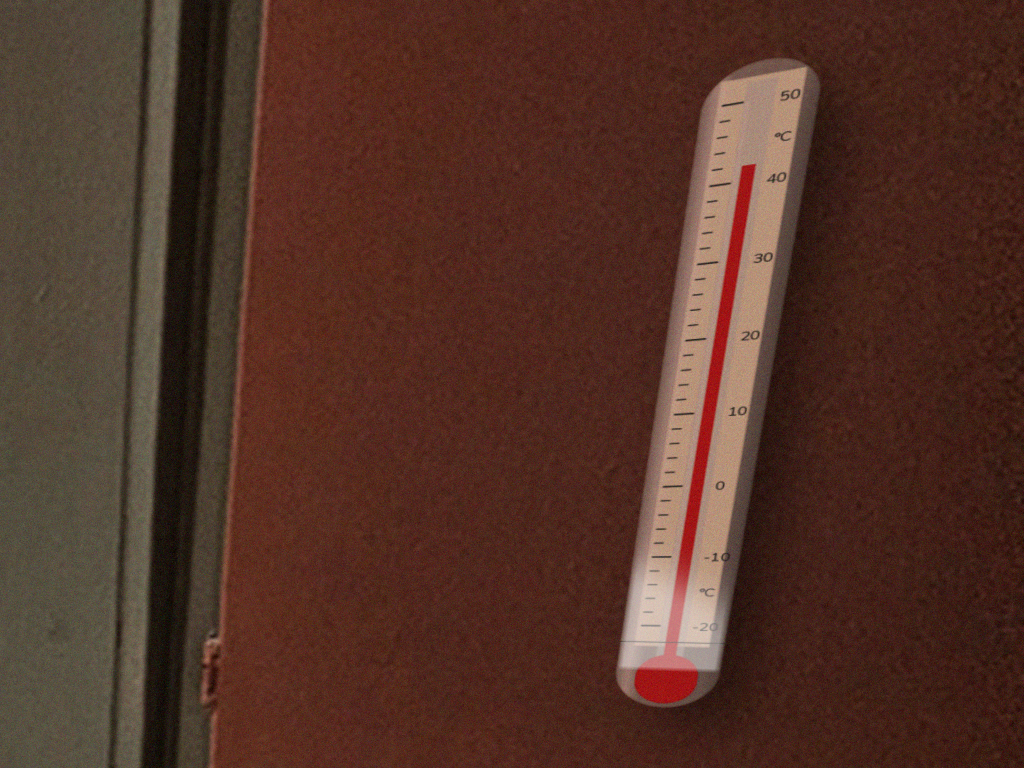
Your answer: 42 °C
